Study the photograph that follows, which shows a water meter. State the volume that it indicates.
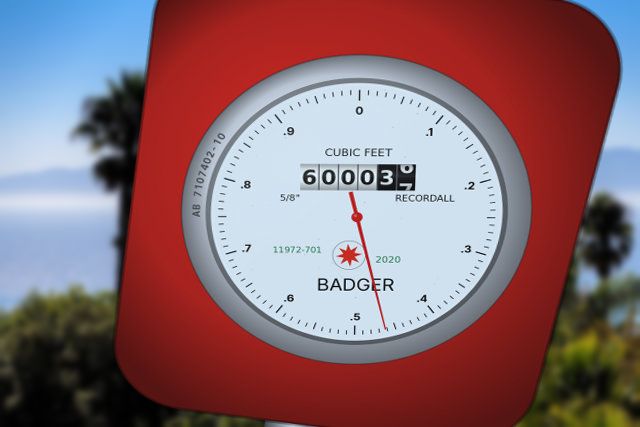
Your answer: 600036.46 ft³
